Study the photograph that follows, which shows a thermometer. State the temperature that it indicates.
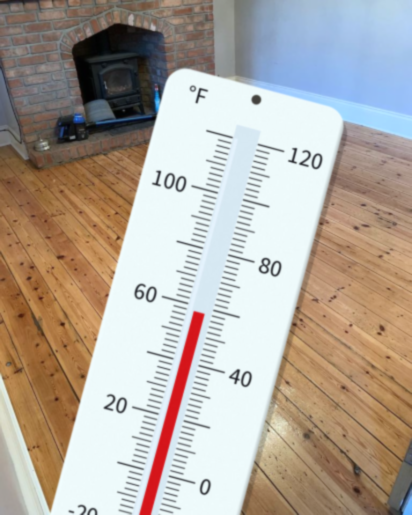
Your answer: 58 °F
